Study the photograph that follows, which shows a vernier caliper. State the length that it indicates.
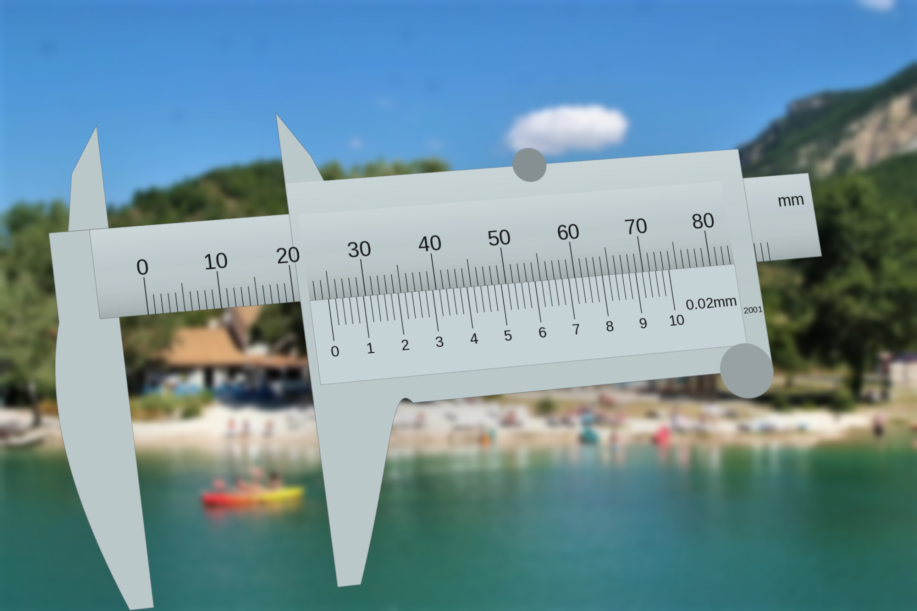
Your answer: 24.8 mm
